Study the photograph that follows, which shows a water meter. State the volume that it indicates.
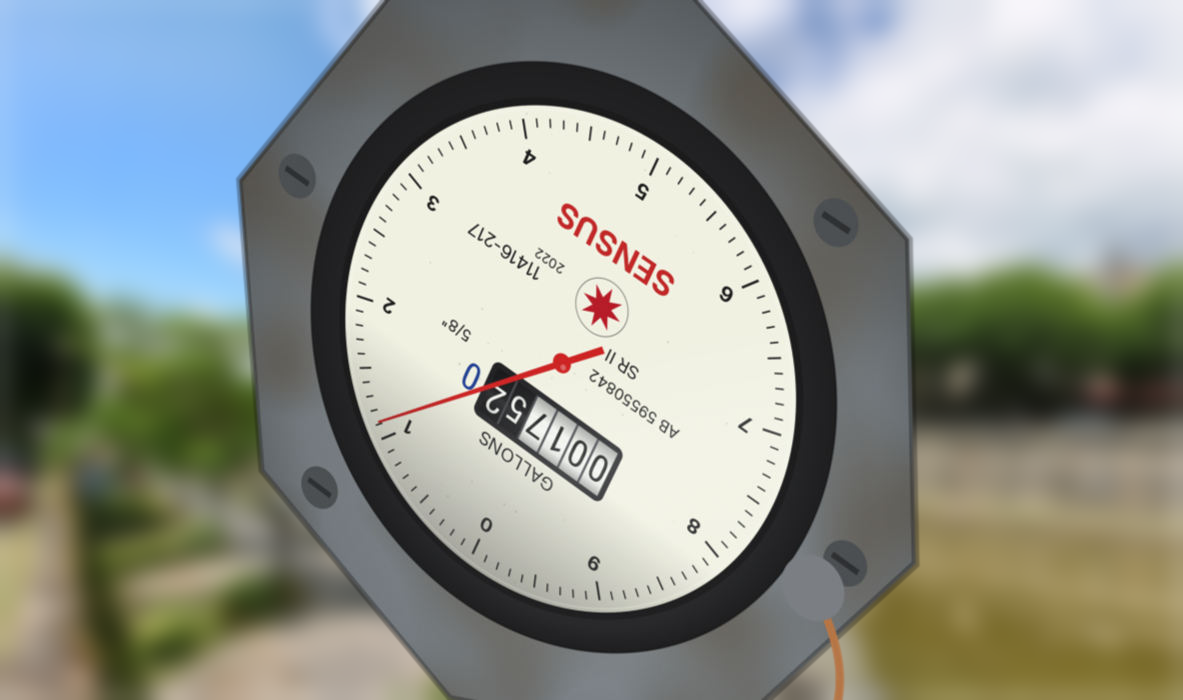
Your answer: 17521.1 gal
